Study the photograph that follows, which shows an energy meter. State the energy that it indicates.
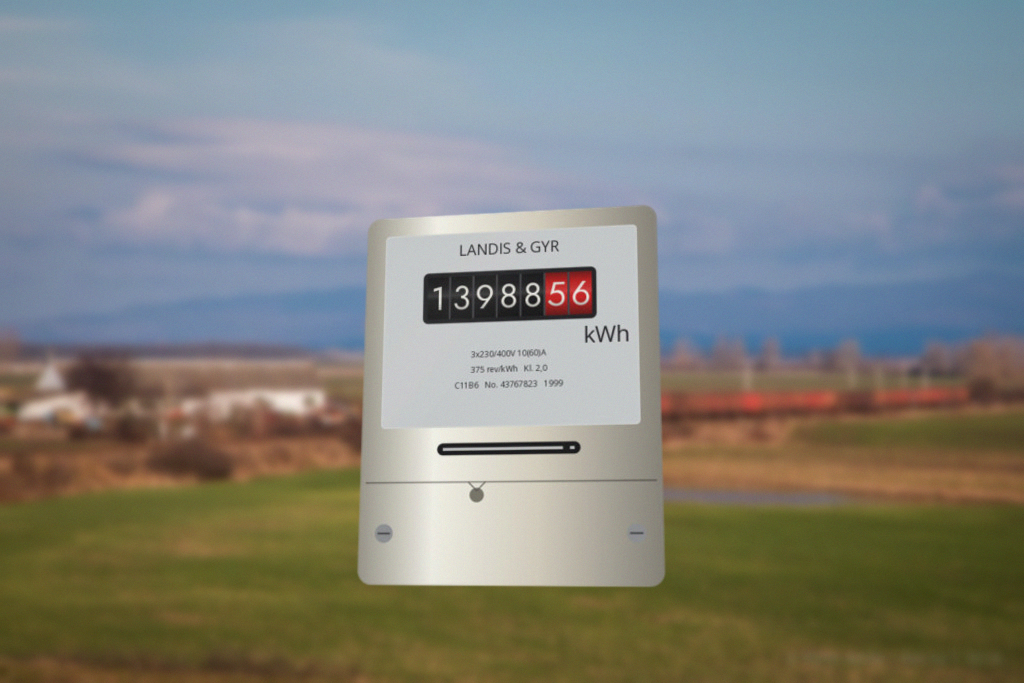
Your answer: 13988.56 kWh
